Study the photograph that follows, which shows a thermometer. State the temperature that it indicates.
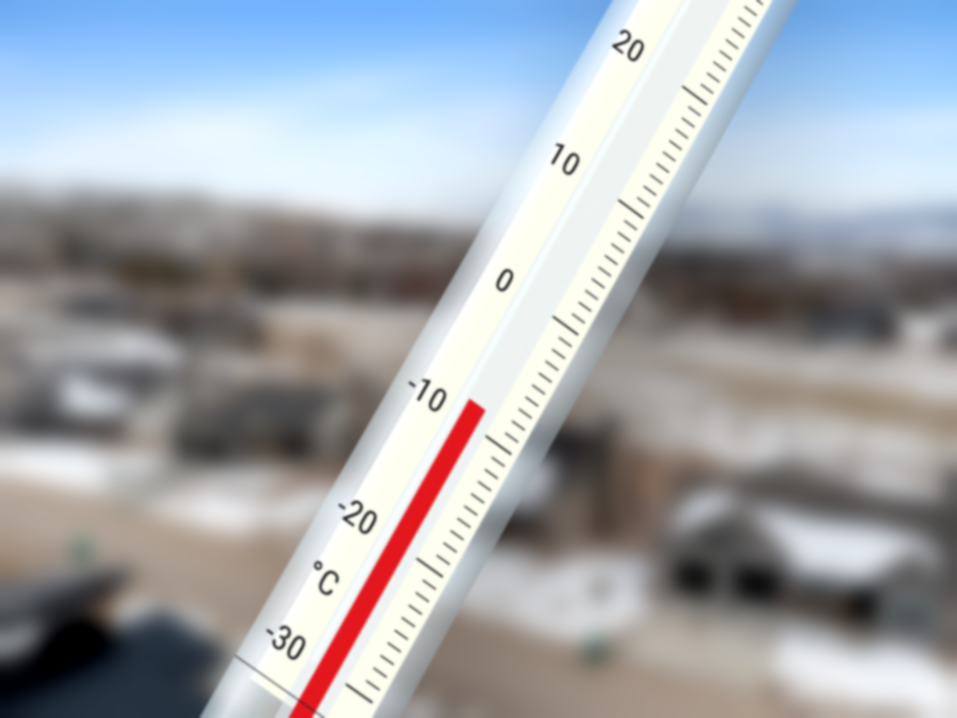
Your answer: -8.5 °C
